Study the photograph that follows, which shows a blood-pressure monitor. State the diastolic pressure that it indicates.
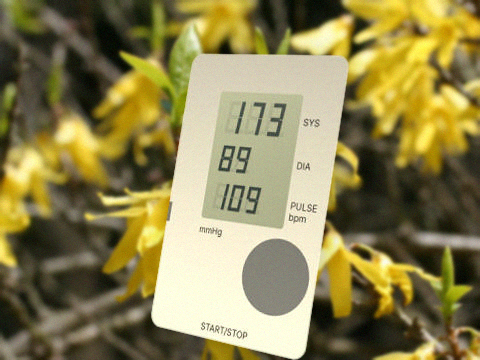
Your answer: 89 mmHg
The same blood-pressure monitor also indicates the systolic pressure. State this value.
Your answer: 173 mmHg
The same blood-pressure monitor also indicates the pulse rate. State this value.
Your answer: 109 bpm
